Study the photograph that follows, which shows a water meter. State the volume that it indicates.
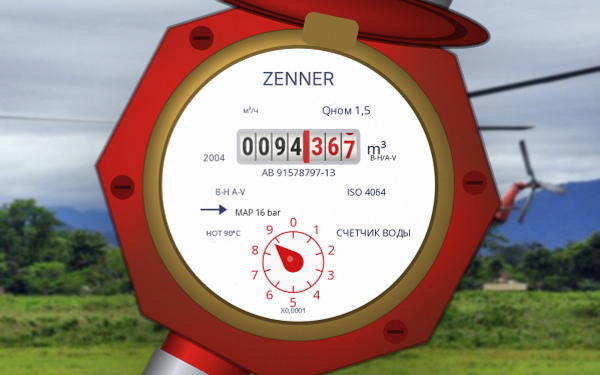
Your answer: 94.3668 m³
